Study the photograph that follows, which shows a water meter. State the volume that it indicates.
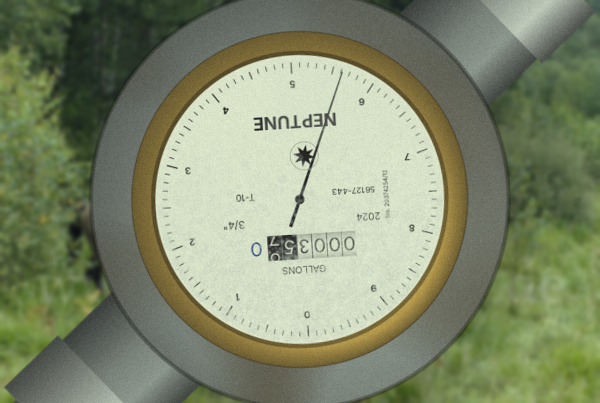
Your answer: 3565.6 gal
